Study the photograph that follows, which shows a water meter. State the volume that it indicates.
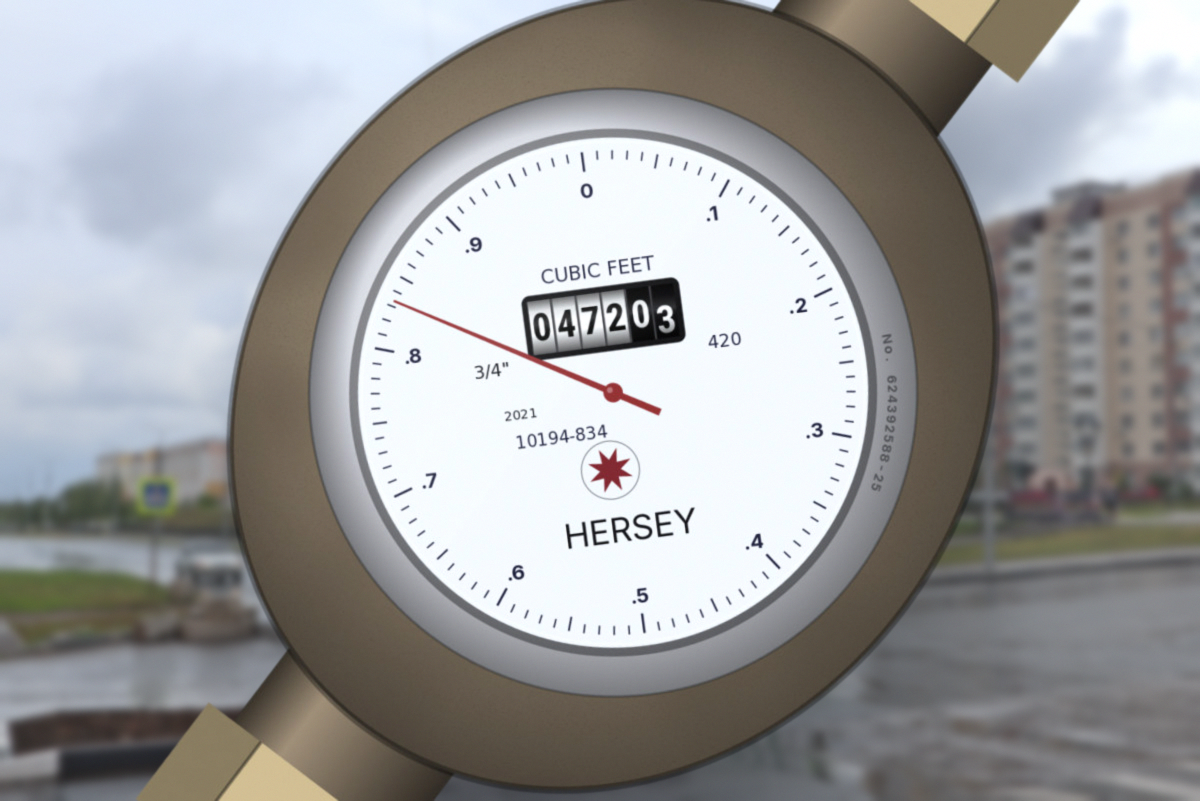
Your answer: 47202.83 ft³
